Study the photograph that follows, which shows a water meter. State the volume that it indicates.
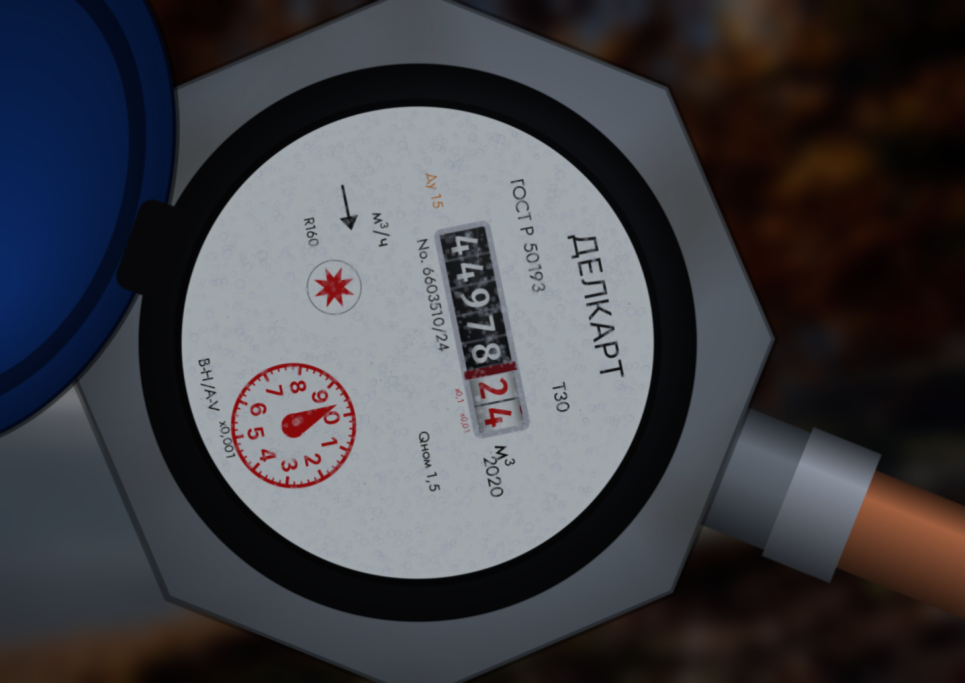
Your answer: 44978.239 m³
